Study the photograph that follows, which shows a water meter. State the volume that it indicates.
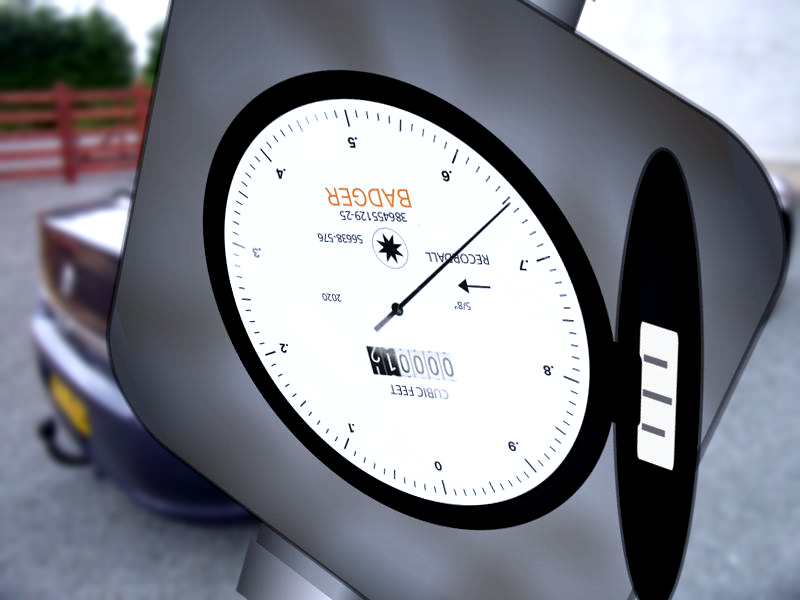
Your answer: 11.65 ft³
